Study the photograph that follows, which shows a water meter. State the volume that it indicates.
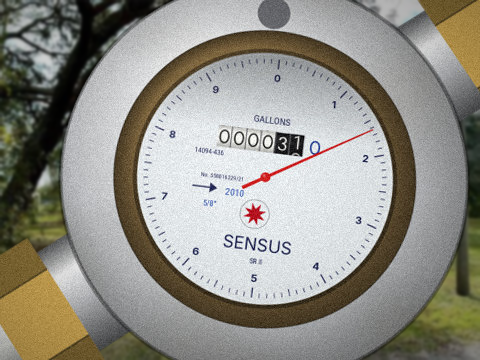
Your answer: 311.6 gal
